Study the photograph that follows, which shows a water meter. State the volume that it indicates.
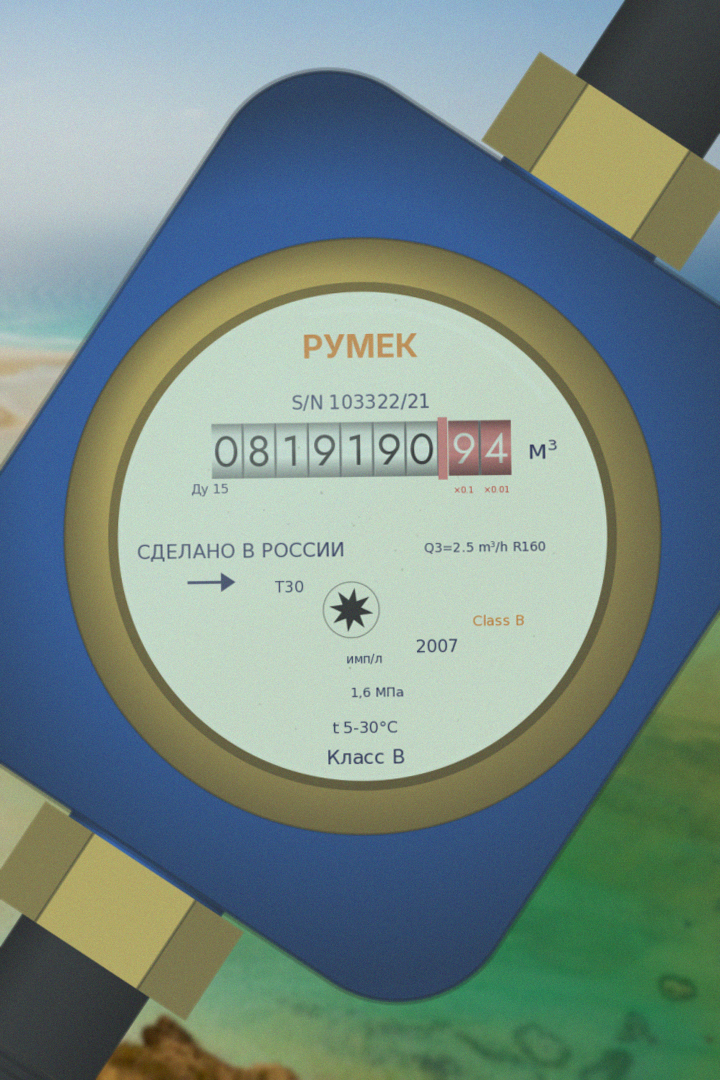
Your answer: 819190.94 m³
